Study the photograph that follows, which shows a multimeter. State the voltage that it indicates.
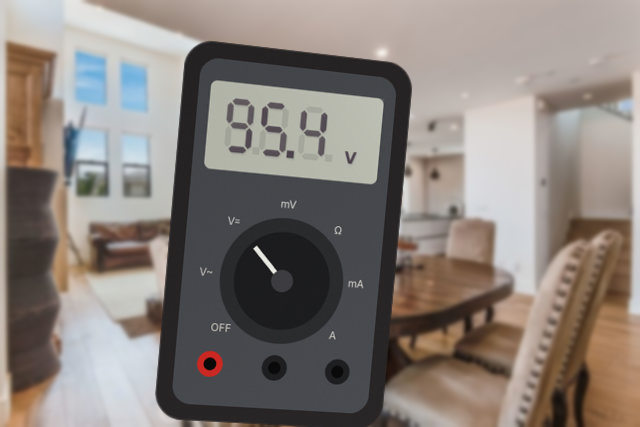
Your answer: 95.4 V
